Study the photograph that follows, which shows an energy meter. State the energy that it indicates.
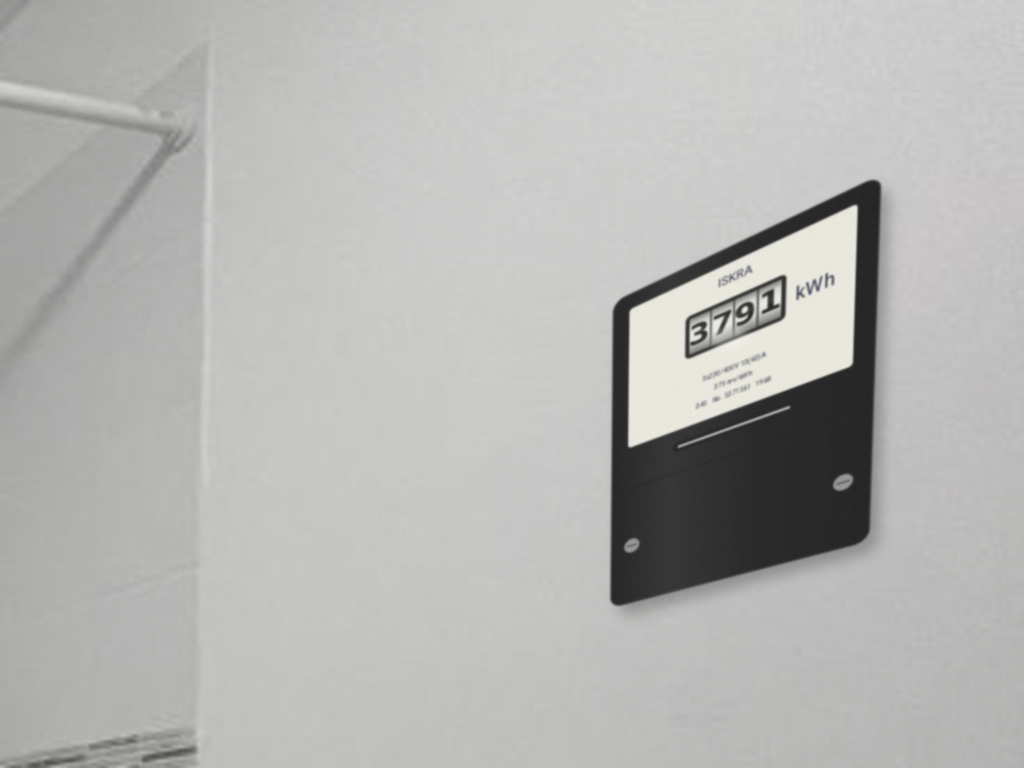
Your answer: 3791 kWh
